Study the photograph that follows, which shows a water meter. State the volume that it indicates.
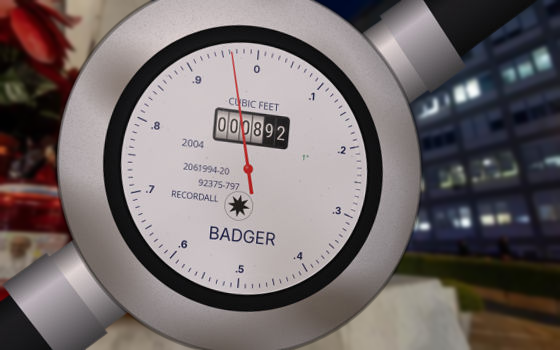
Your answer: 891.96 ft³
